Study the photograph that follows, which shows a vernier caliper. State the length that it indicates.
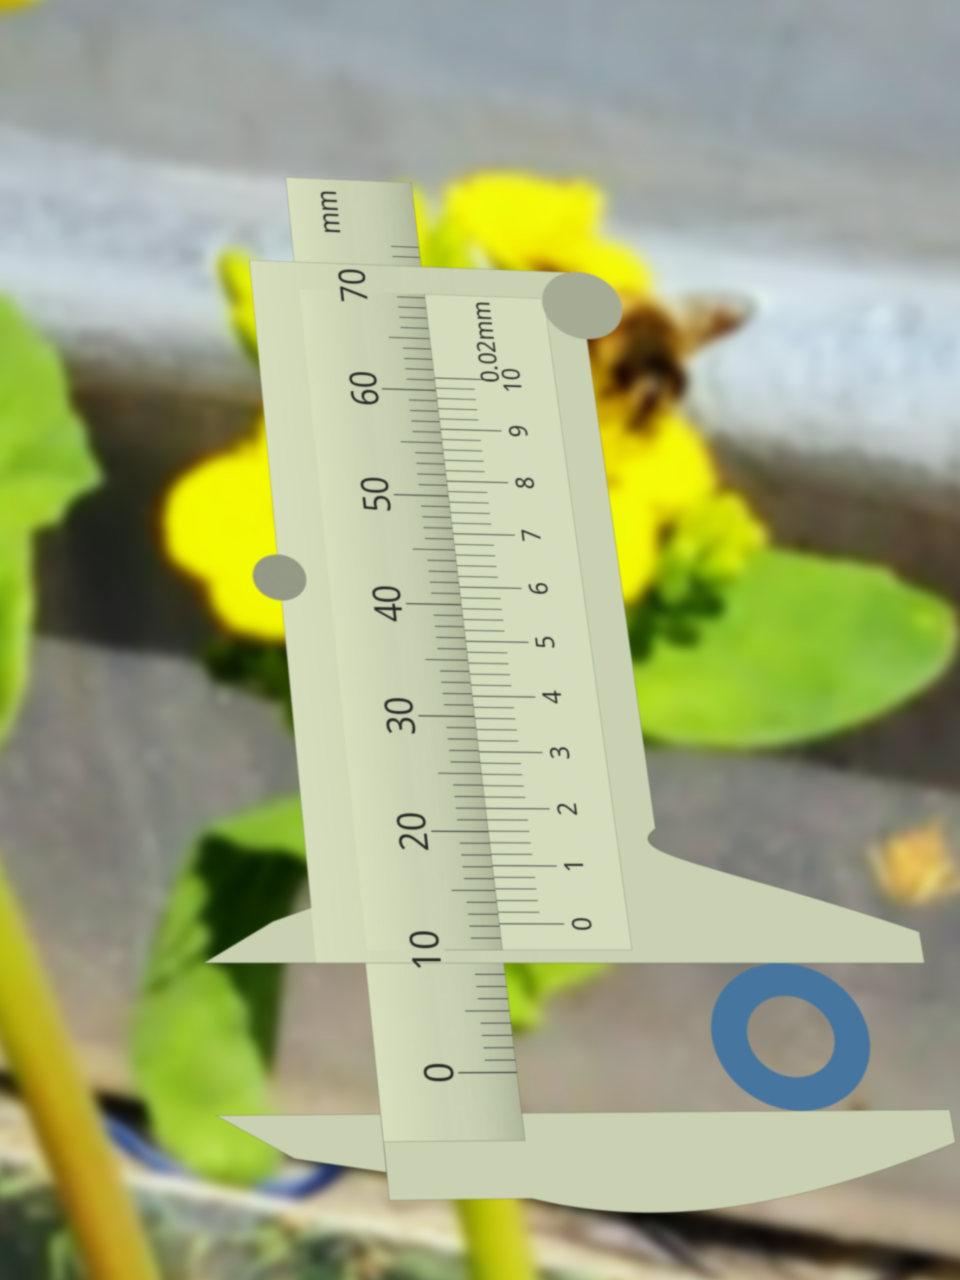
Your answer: 12.2 mm
